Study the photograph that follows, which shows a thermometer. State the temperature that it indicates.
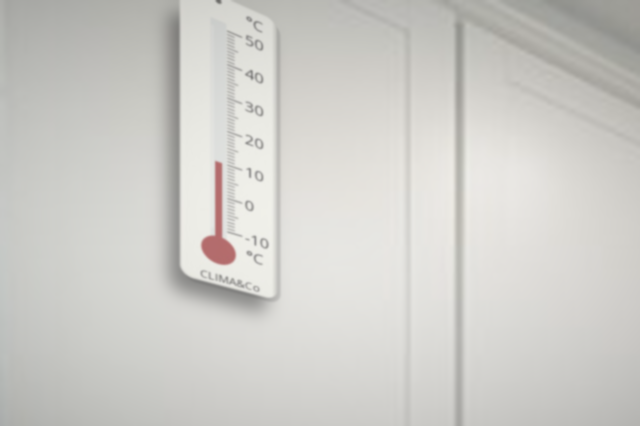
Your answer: 10 °C
